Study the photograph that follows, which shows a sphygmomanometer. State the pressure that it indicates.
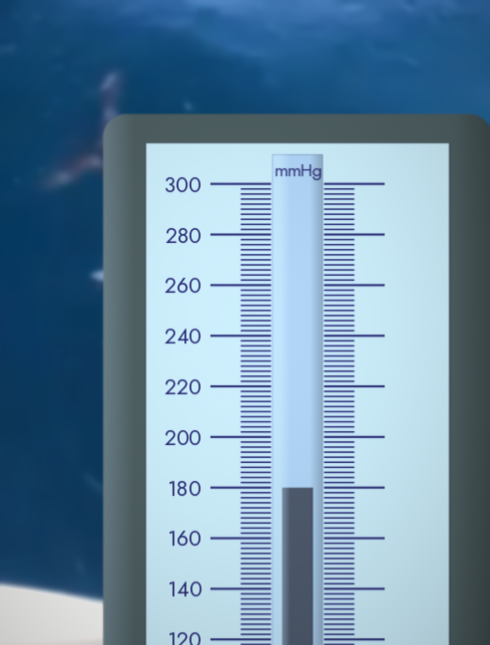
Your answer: 180 mmHg
